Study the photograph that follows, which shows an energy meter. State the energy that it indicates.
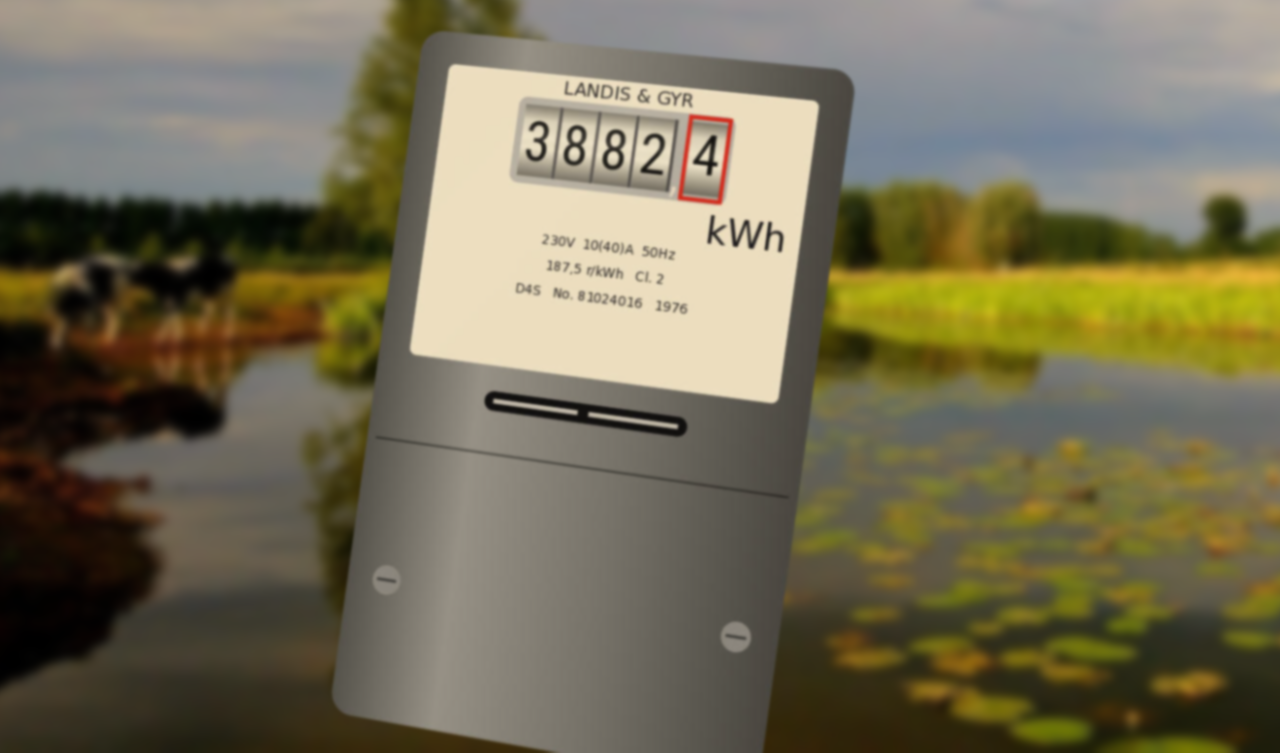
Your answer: 3882.4 kWh
